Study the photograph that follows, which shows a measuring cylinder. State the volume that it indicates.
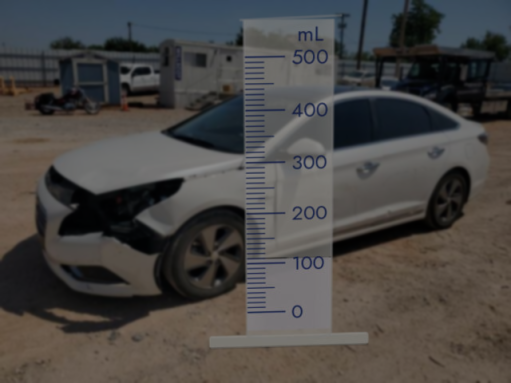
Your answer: 110 mL
